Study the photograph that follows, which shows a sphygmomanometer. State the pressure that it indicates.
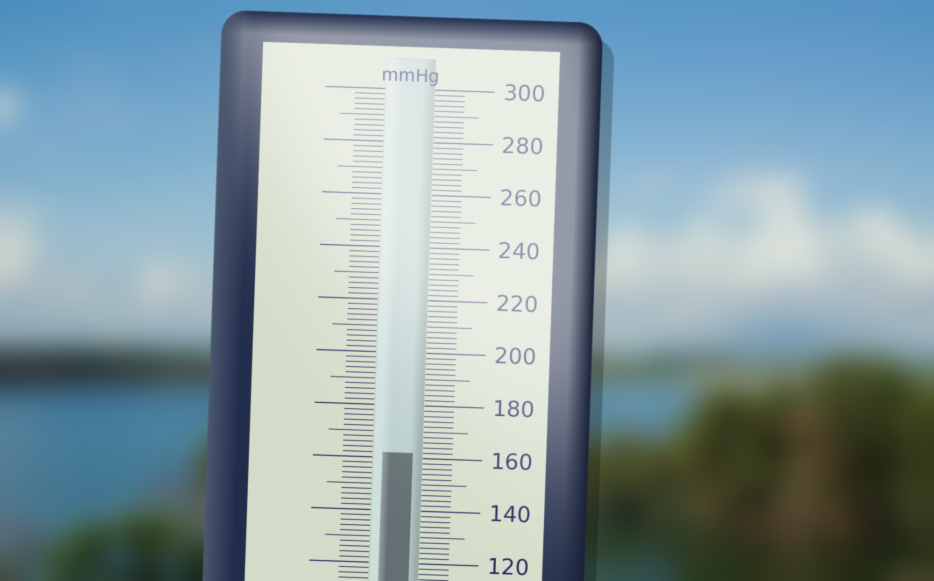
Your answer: 162 mmHg
